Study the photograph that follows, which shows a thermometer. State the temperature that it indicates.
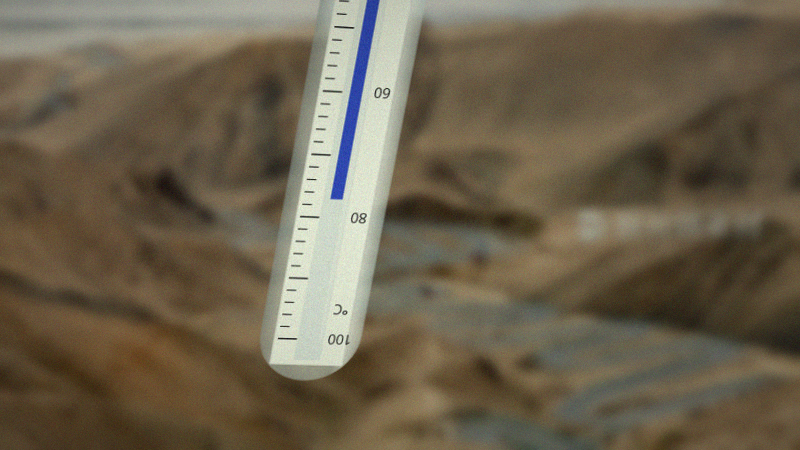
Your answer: 77 °C
